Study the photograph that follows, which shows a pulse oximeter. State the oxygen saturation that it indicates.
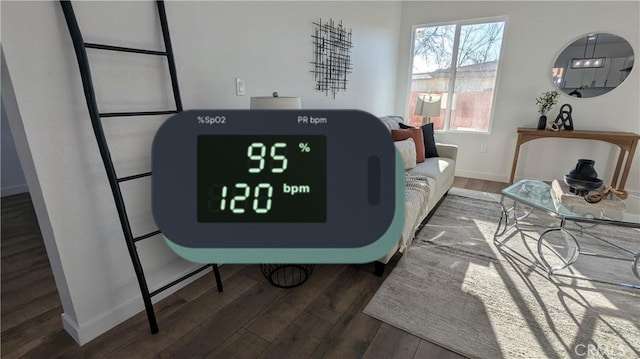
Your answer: 95 %
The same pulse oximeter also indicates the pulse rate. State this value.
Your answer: 120 bpm
